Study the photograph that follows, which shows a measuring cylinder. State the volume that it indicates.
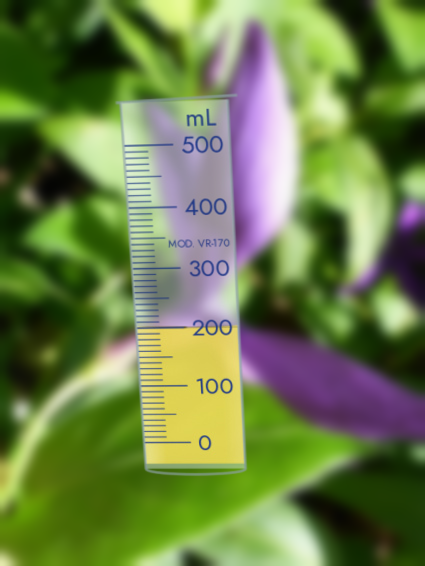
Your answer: 200 mL
